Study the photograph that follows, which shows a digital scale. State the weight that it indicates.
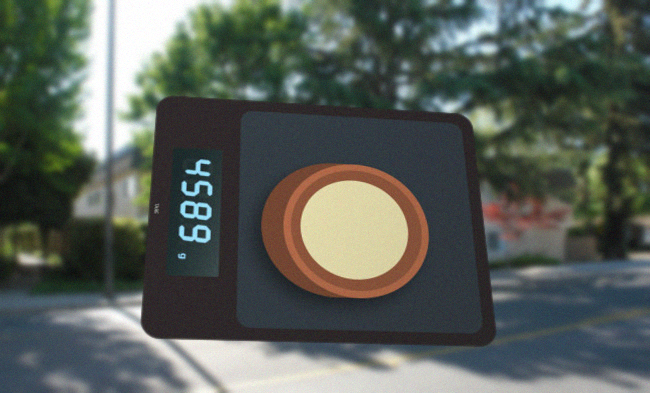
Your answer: 4589 g
